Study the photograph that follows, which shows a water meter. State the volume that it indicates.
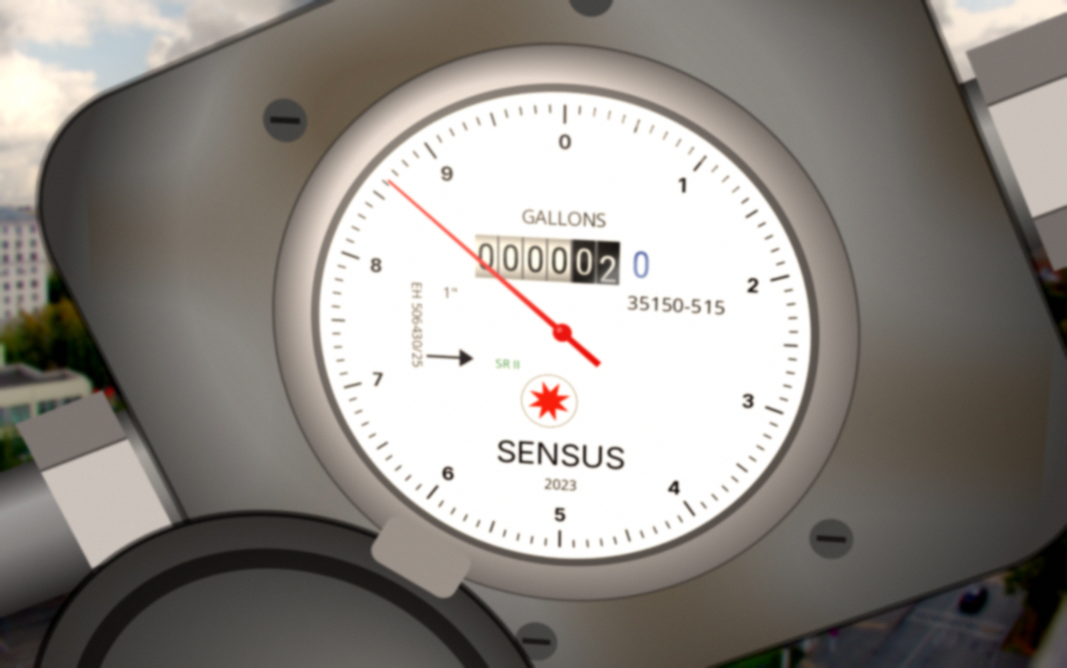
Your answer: 18.6 gal
